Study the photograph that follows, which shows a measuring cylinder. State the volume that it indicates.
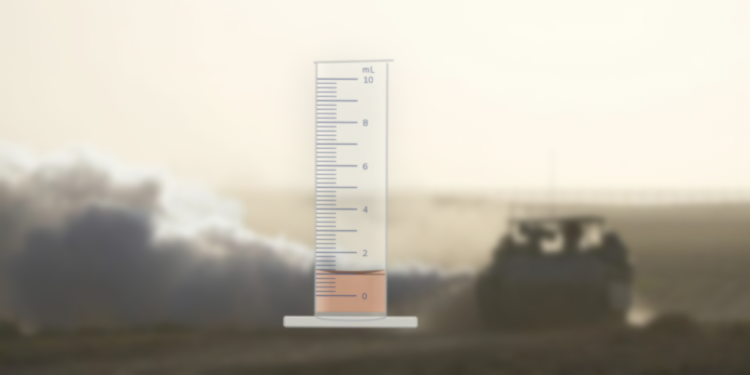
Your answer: 1 mL
